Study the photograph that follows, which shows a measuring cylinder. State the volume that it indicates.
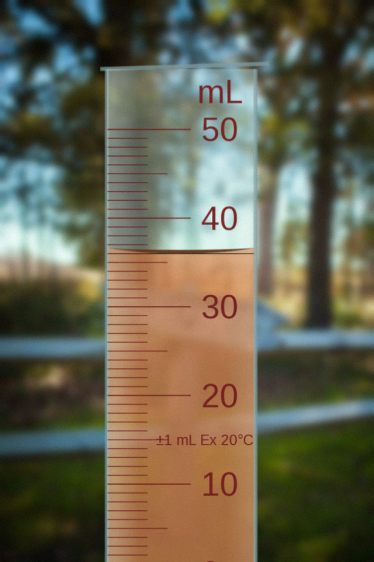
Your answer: 36 mL
